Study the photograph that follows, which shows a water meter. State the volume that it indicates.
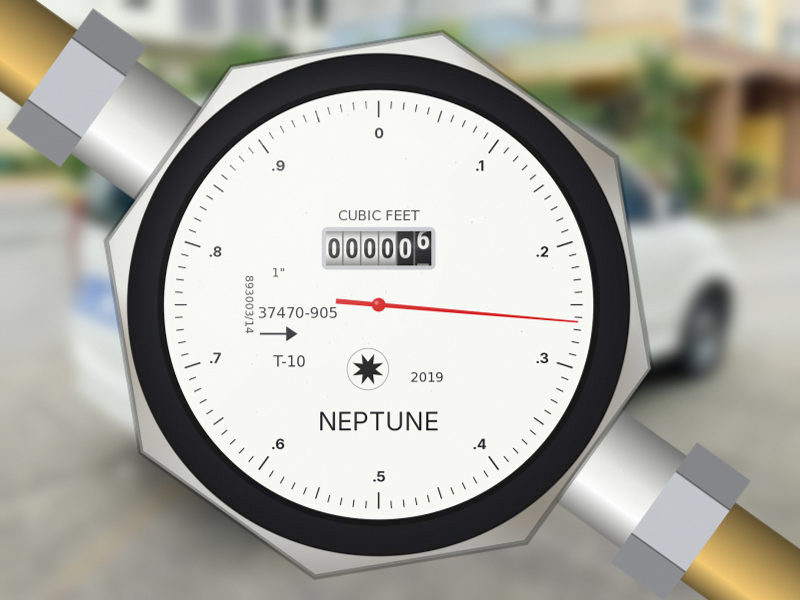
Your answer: 6.26 ft³
